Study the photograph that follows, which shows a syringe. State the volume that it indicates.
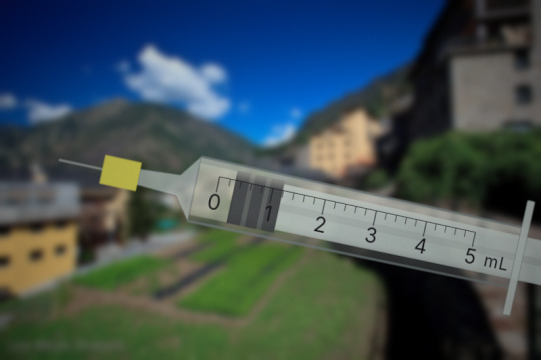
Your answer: 0.3 mL
